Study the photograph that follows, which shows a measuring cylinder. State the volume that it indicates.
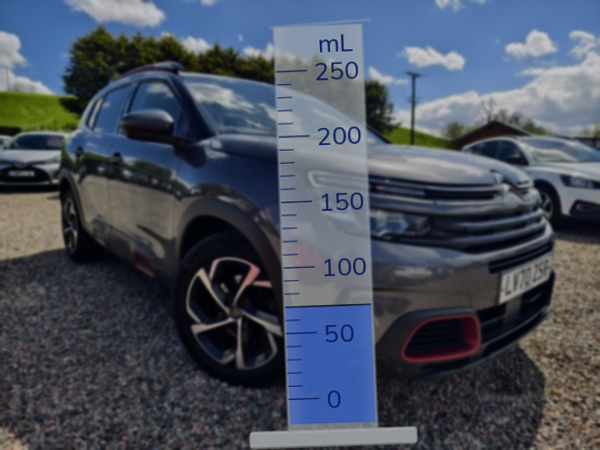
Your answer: 70 mL
